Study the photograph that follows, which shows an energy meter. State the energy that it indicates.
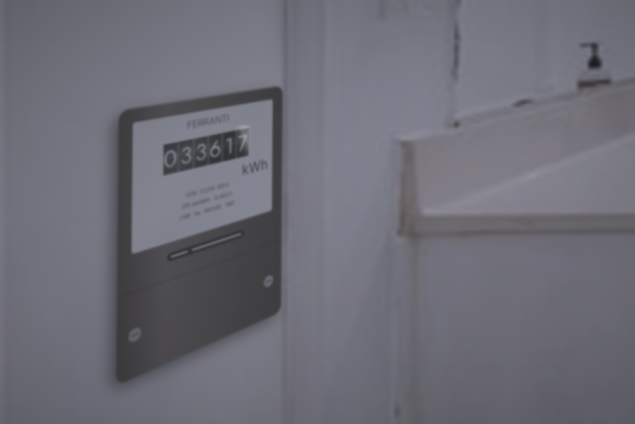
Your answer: 33617 kWh
